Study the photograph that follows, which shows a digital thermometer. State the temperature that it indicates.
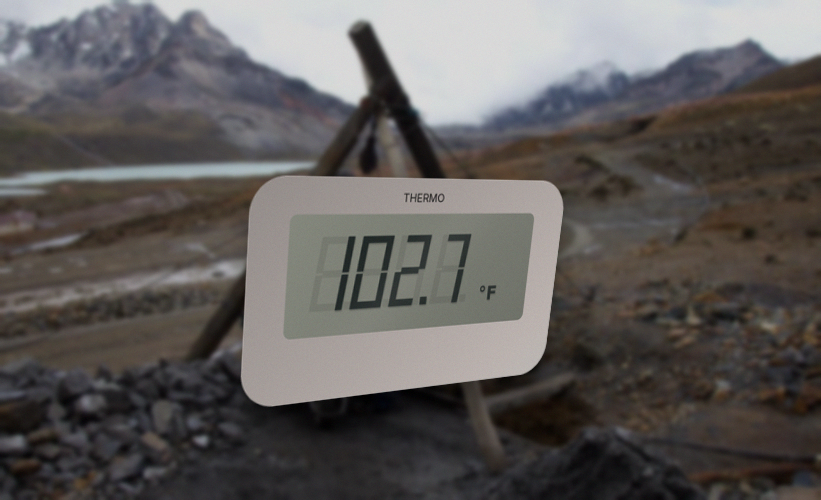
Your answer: 102.7 °F
